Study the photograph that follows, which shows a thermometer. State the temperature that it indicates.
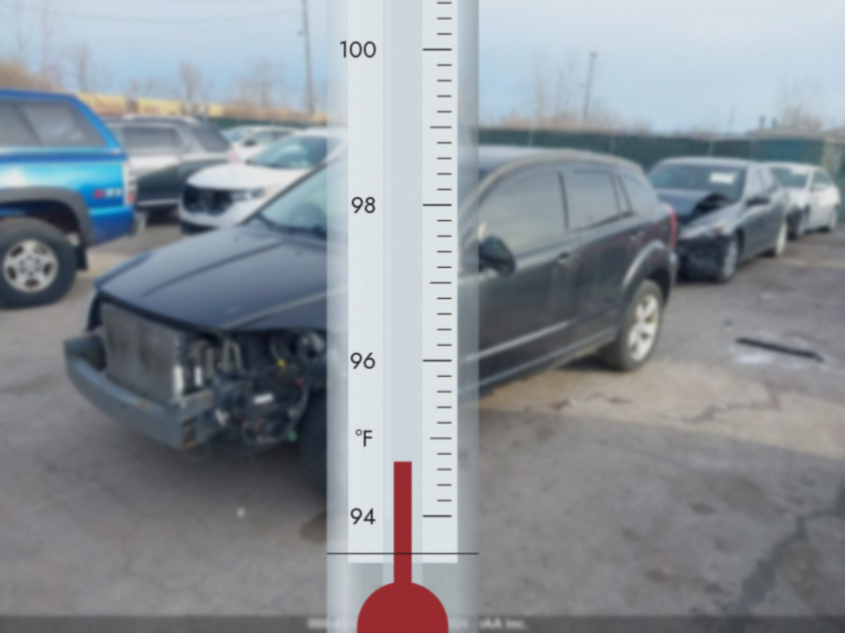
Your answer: 94.7 °F
